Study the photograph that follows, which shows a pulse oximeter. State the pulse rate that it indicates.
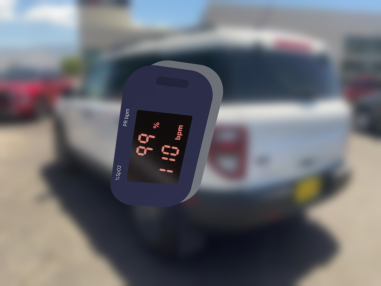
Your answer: 110 bpm
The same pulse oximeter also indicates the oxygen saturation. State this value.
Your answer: 99 %
